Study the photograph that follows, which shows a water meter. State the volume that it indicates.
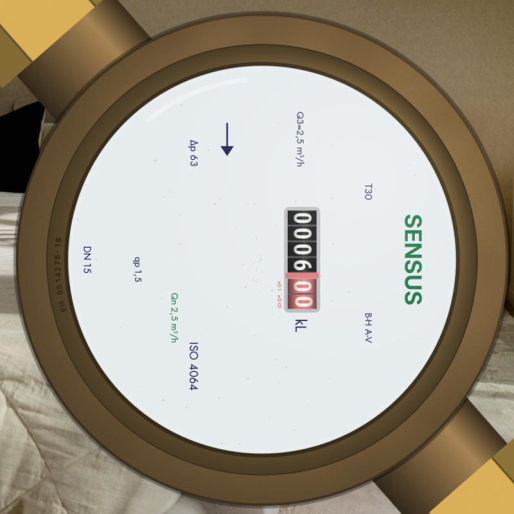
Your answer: 6.00 kL
